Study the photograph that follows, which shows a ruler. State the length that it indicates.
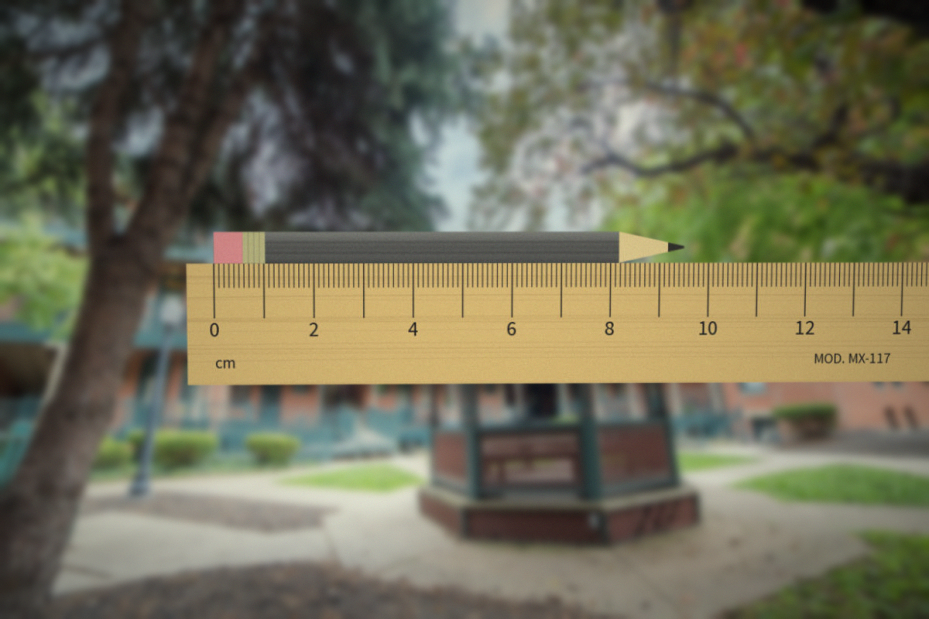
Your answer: 9.5 cm
